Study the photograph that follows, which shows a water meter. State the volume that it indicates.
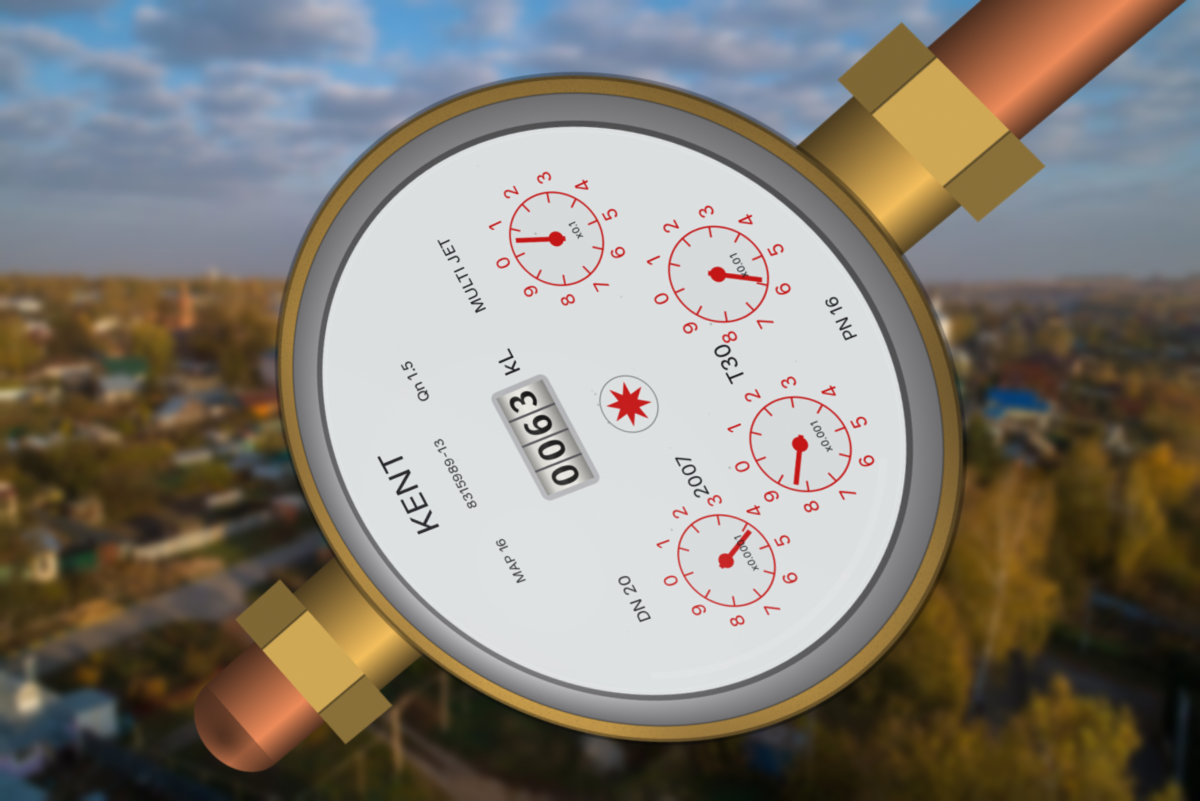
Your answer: 63.0584 kL
